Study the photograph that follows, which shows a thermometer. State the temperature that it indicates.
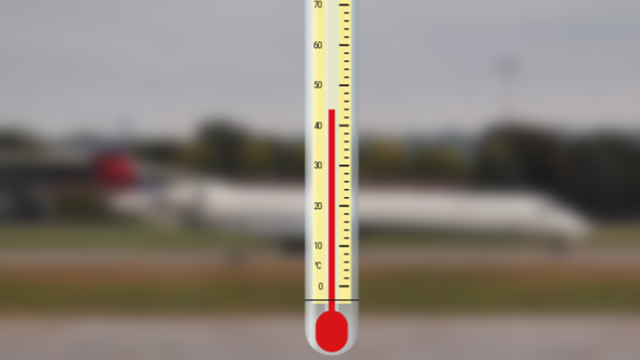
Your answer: 44 °C
